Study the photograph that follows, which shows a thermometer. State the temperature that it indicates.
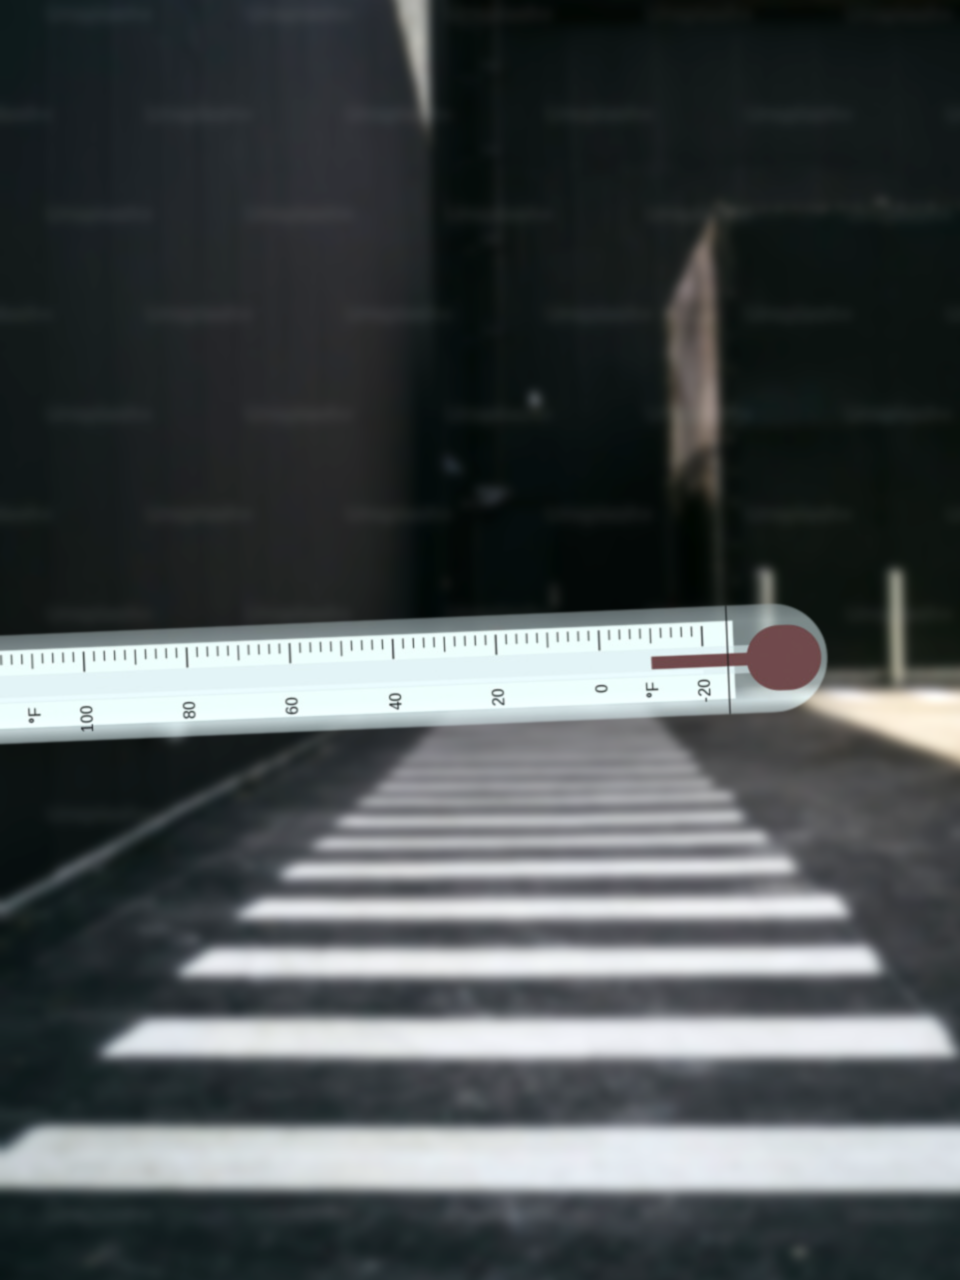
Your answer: -10 °F
